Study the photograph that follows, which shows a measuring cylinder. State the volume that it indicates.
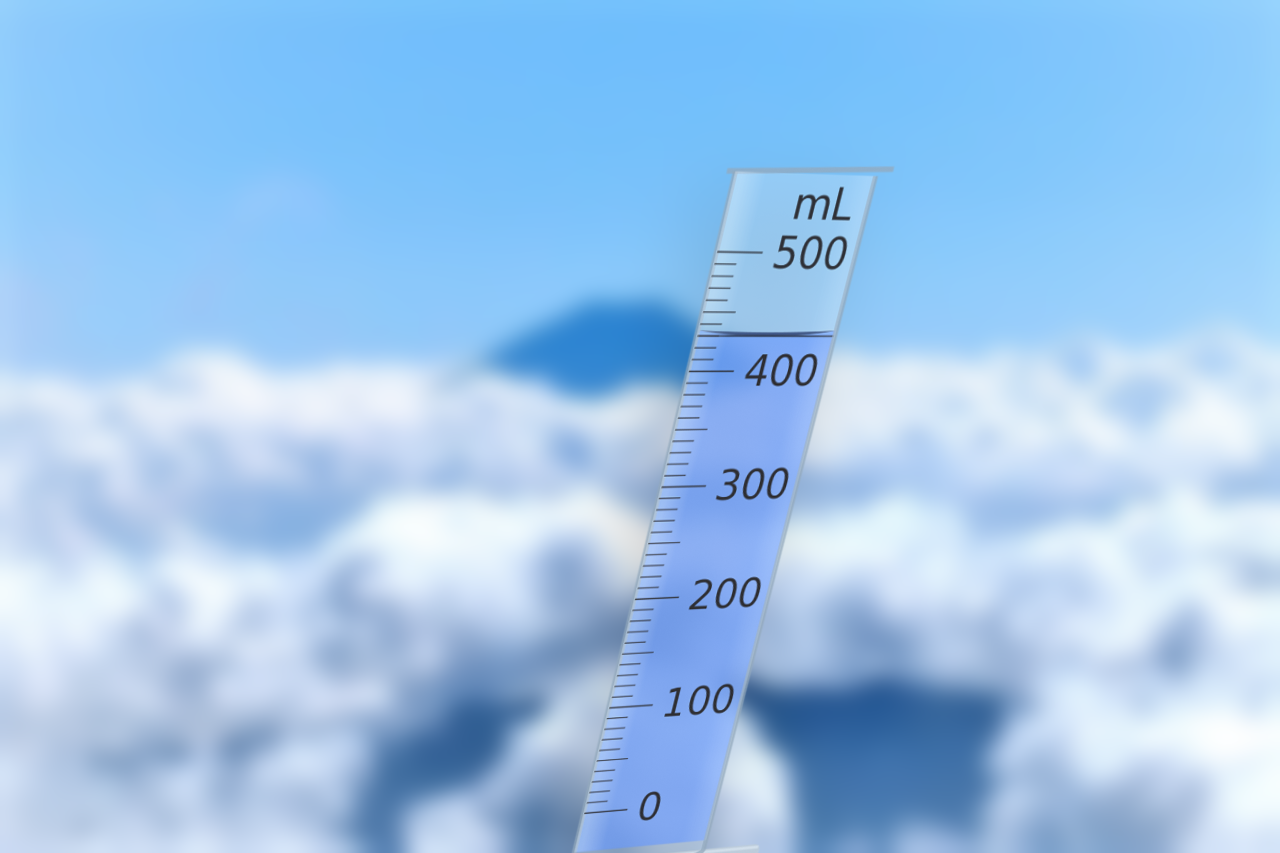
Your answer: 430 mL
